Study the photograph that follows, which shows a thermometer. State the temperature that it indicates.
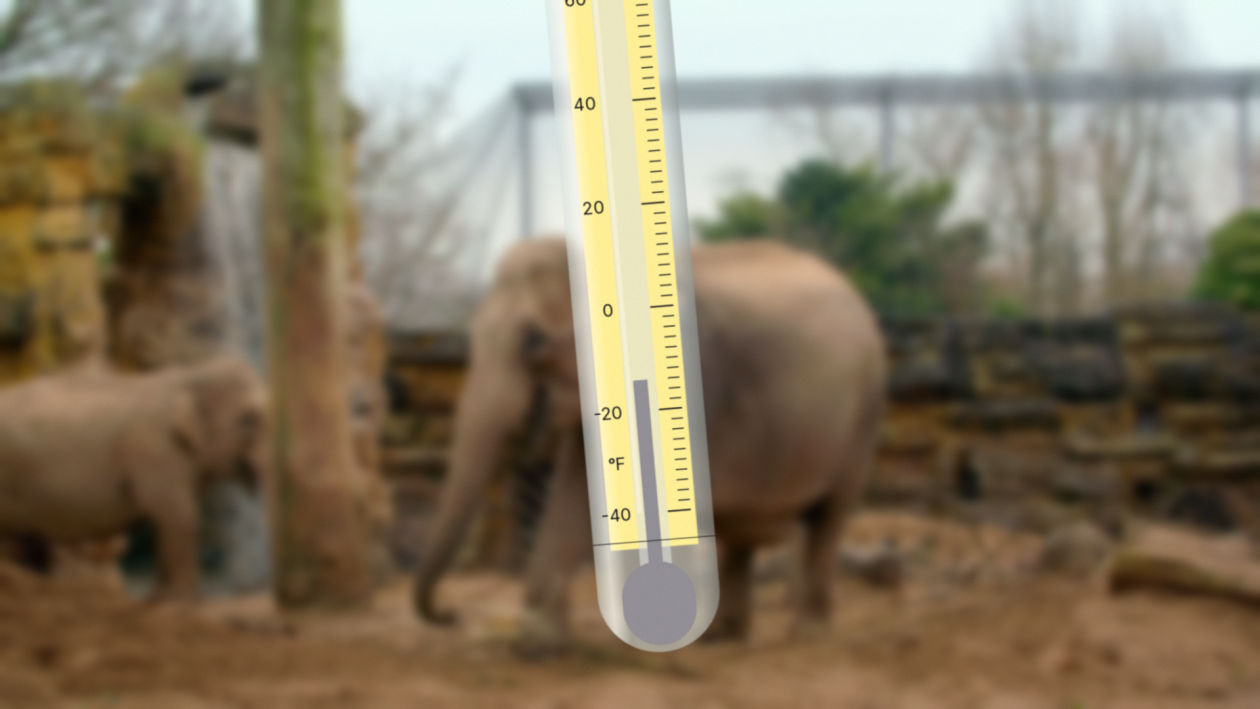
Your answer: -14 °F
